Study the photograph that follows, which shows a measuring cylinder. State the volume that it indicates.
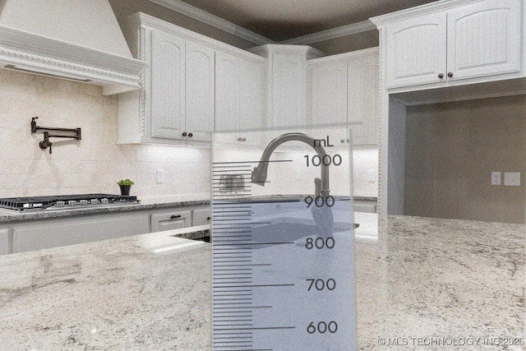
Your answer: 900 mL
